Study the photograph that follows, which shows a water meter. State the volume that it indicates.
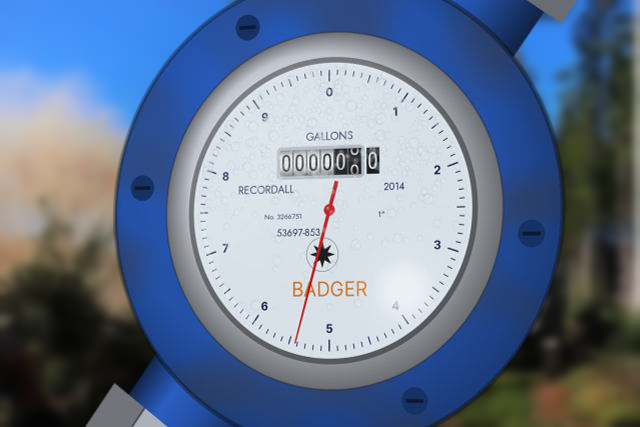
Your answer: 85.4 gal
